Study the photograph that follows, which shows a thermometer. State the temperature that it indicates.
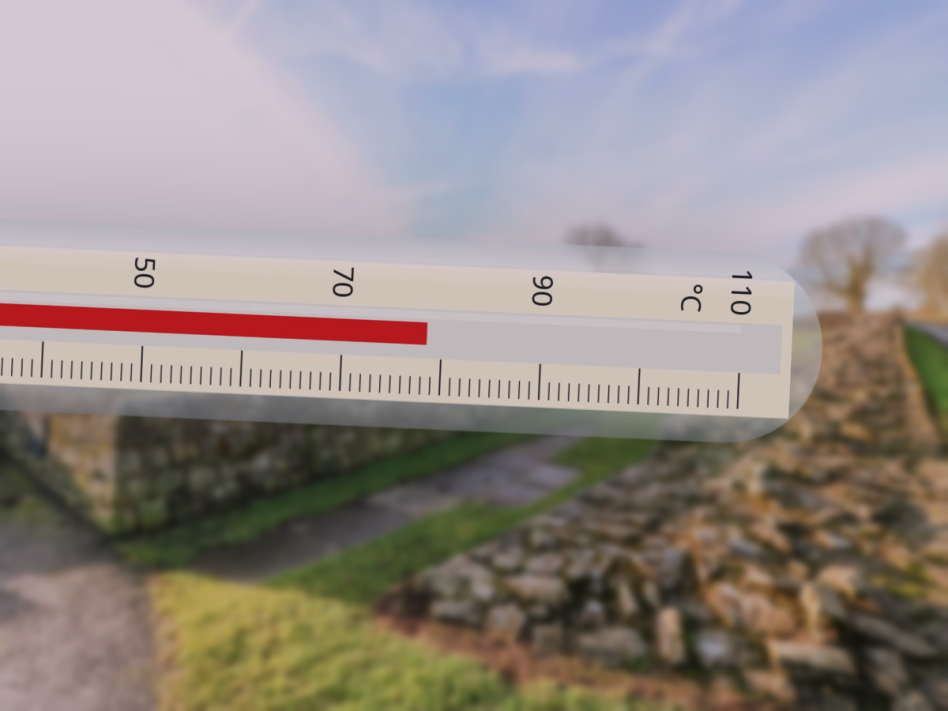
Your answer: 78.5 °C
